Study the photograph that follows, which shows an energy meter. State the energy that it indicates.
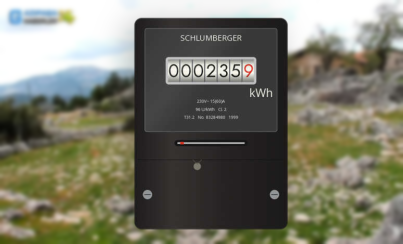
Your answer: 235.9 kWh
